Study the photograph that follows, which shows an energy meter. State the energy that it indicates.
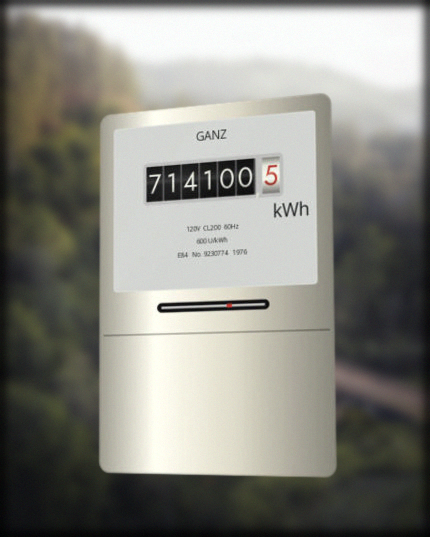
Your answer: 714100.5 kWh
